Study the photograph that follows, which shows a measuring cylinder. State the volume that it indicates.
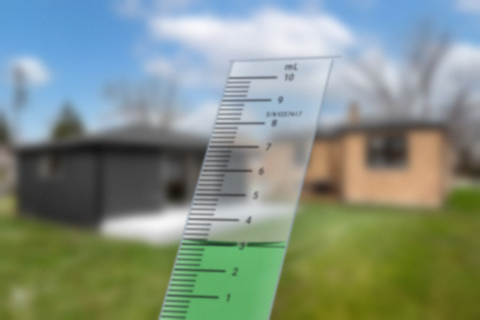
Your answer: 3 mL
